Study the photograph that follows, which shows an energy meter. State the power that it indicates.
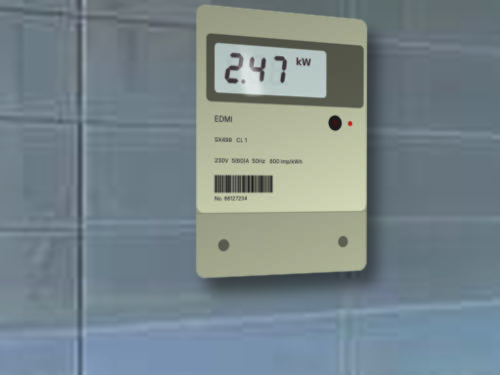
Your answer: 2.47 kW
